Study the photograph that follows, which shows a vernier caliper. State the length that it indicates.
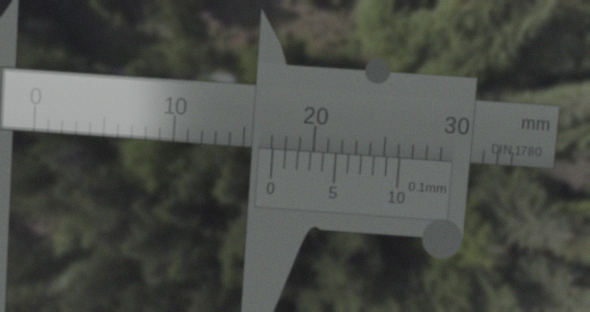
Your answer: 17.1 mm
